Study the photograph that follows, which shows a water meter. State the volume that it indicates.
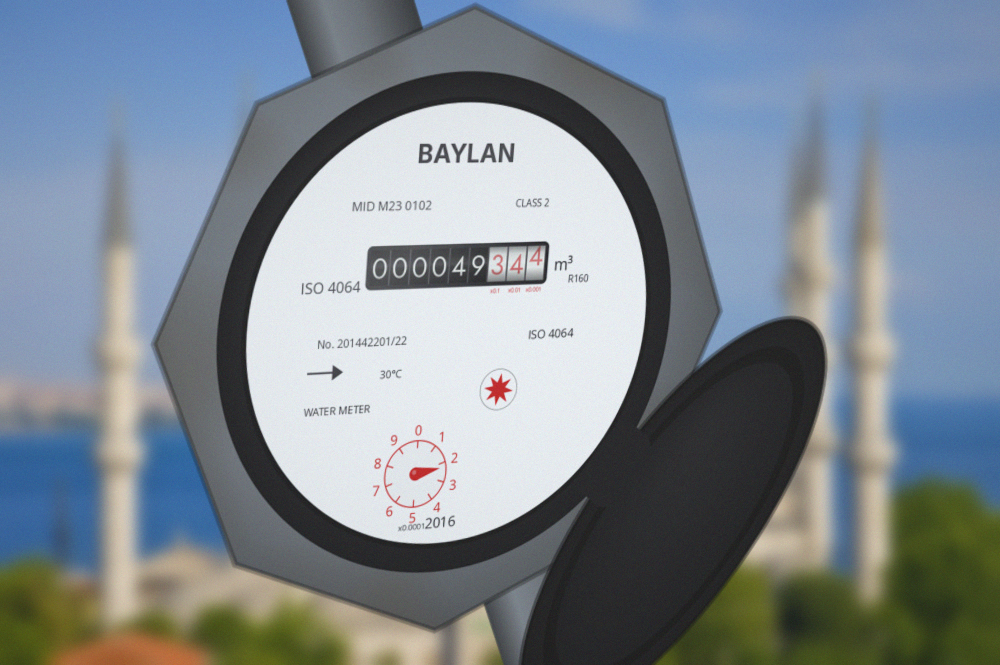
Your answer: 49.3442 m³
